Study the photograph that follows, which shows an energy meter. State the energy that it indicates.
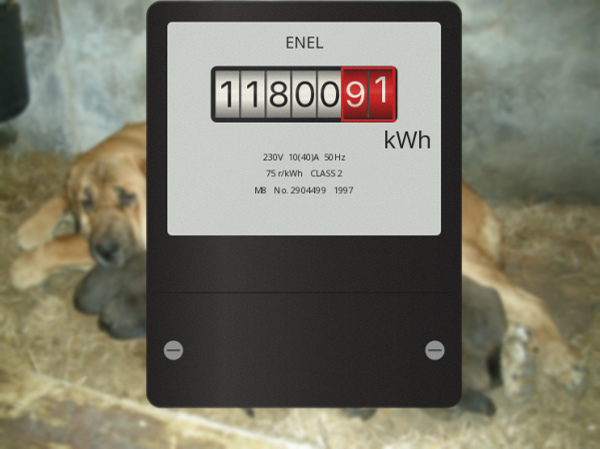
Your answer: 11800.91 kWh
